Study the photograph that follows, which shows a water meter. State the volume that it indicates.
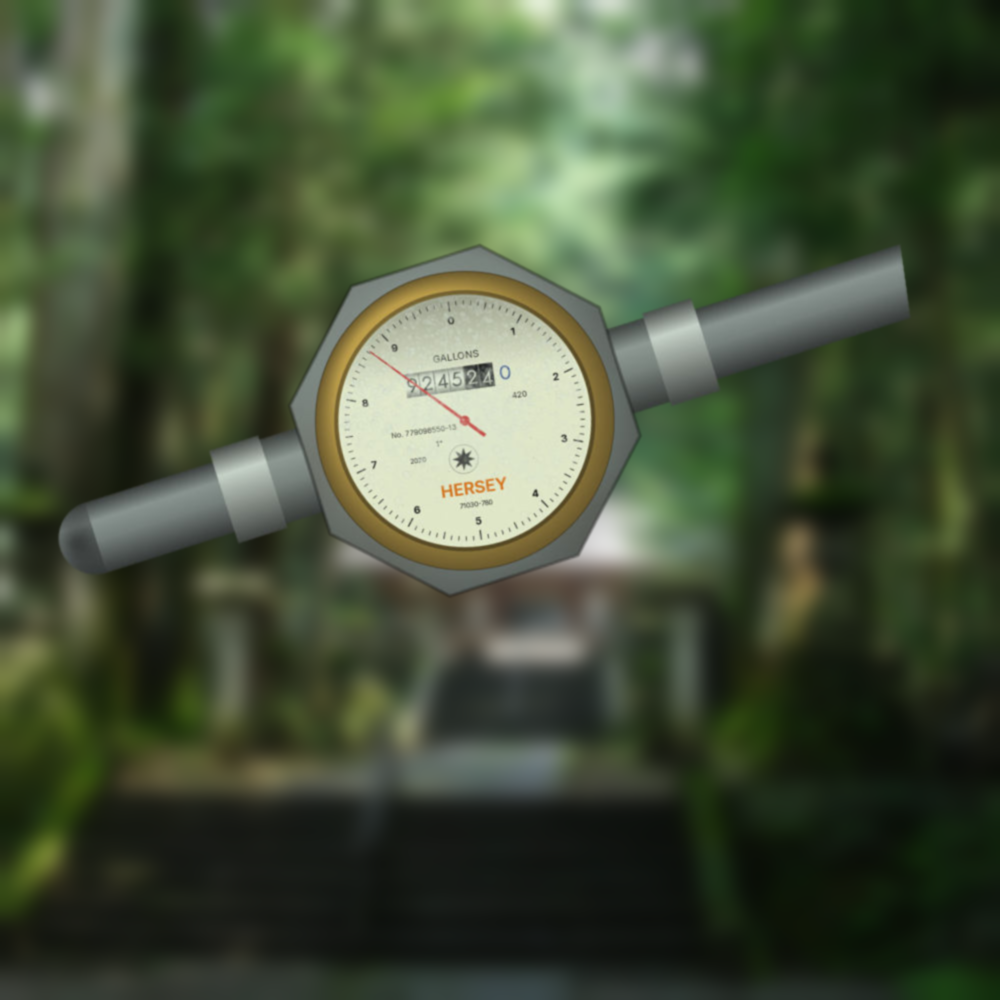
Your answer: 9245238.7 gal
